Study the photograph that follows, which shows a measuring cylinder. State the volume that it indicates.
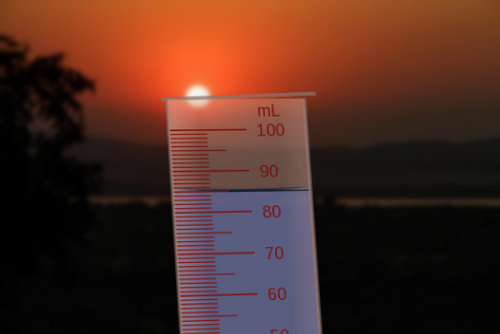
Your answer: 85 mL
